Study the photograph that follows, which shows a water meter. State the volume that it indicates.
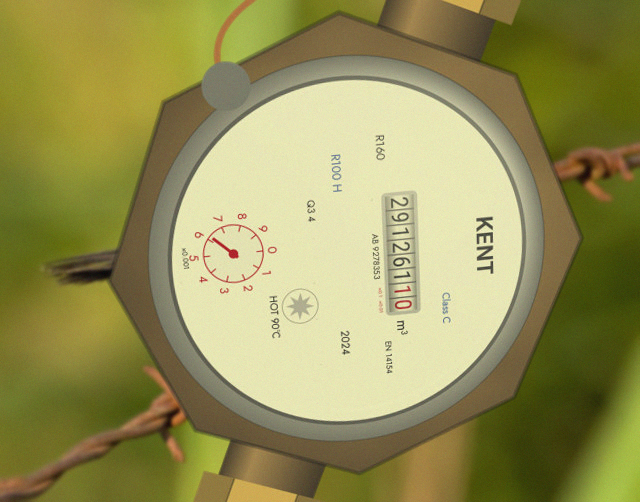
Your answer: 291261.106 m³
